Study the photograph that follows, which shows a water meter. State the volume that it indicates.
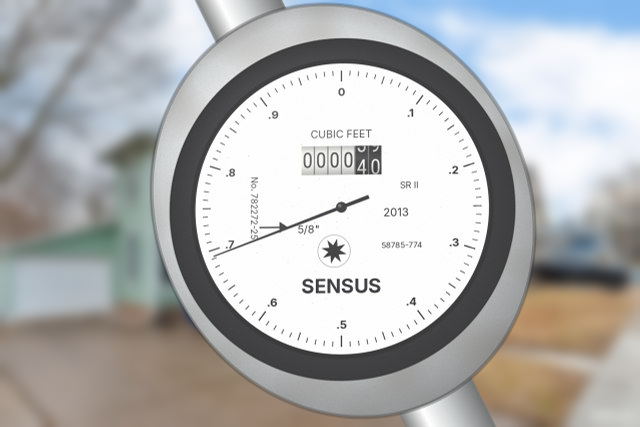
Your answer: 39.69 ft³
